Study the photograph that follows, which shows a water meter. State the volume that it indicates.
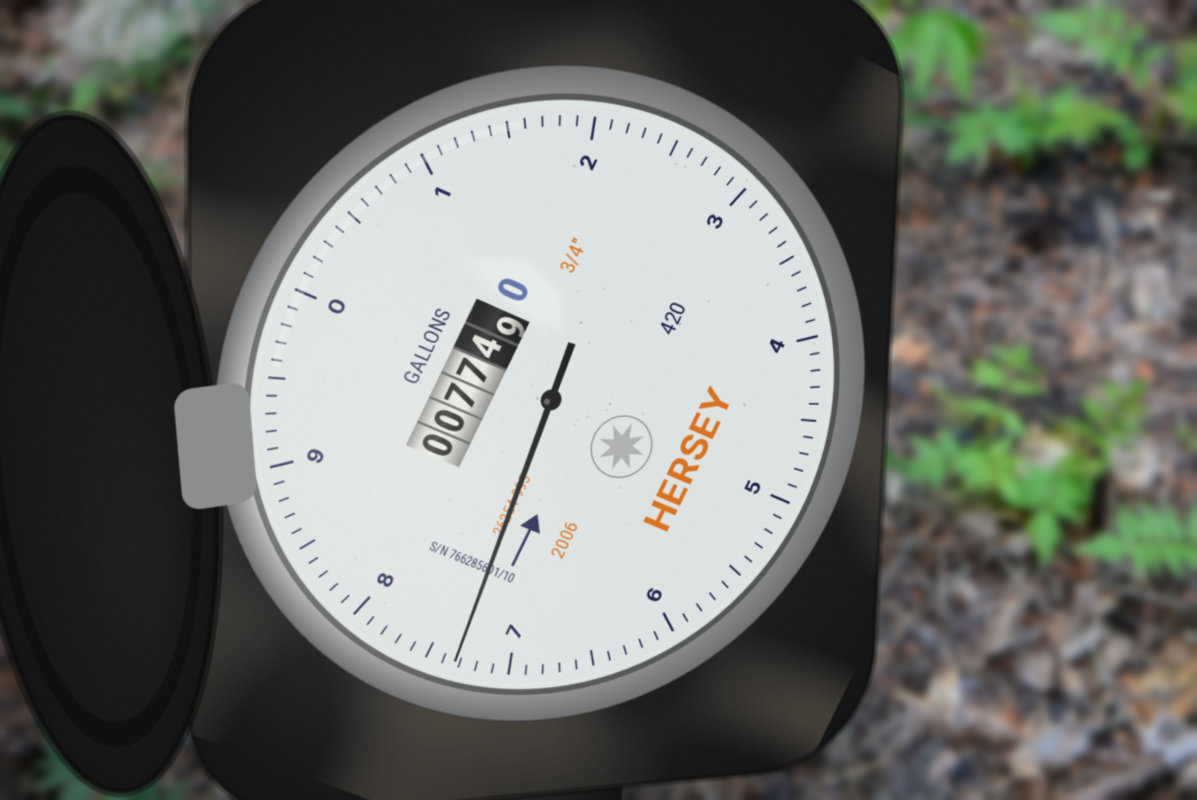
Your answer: 77487.3 gal
